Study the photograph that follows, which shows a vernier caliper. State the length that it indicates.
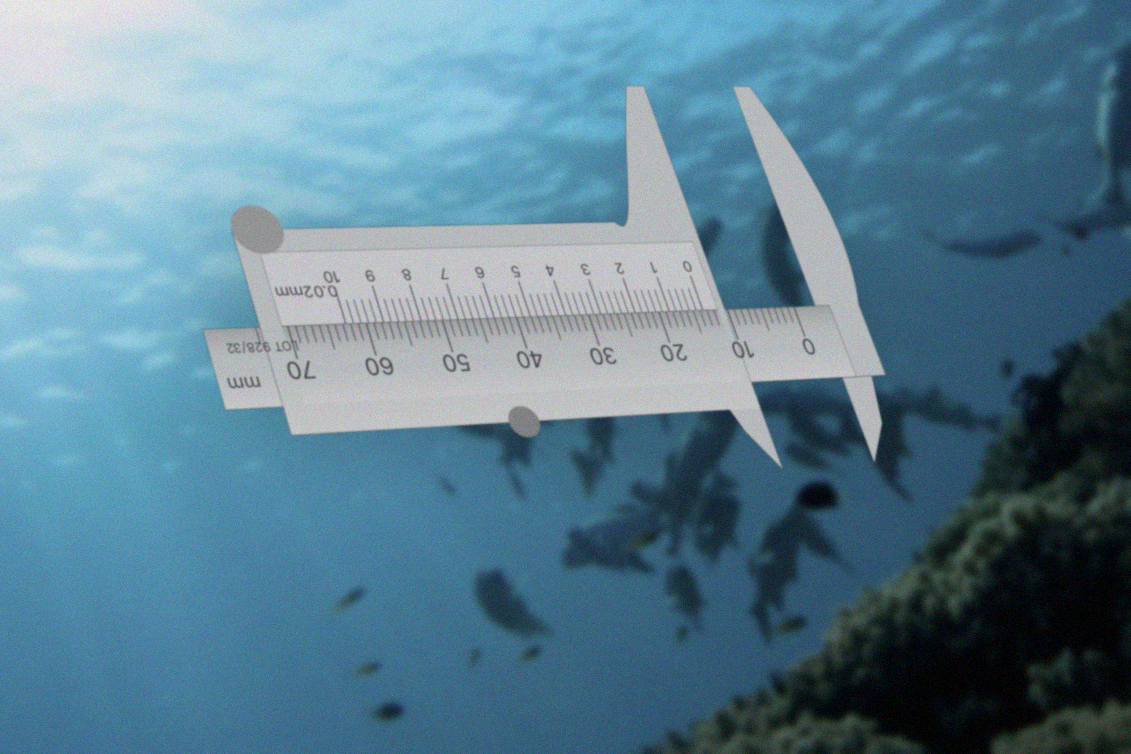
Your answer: 13.6 mm
